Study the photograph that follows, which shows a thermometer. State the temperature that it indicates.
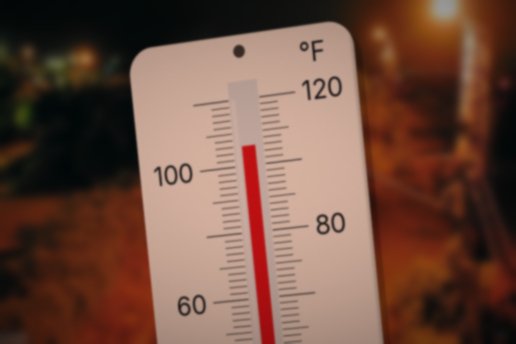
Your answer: 106 °F
